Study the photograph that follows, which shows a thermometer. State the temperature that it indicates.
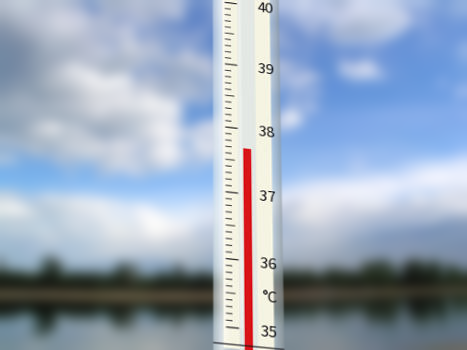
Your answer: 37.7 °C
